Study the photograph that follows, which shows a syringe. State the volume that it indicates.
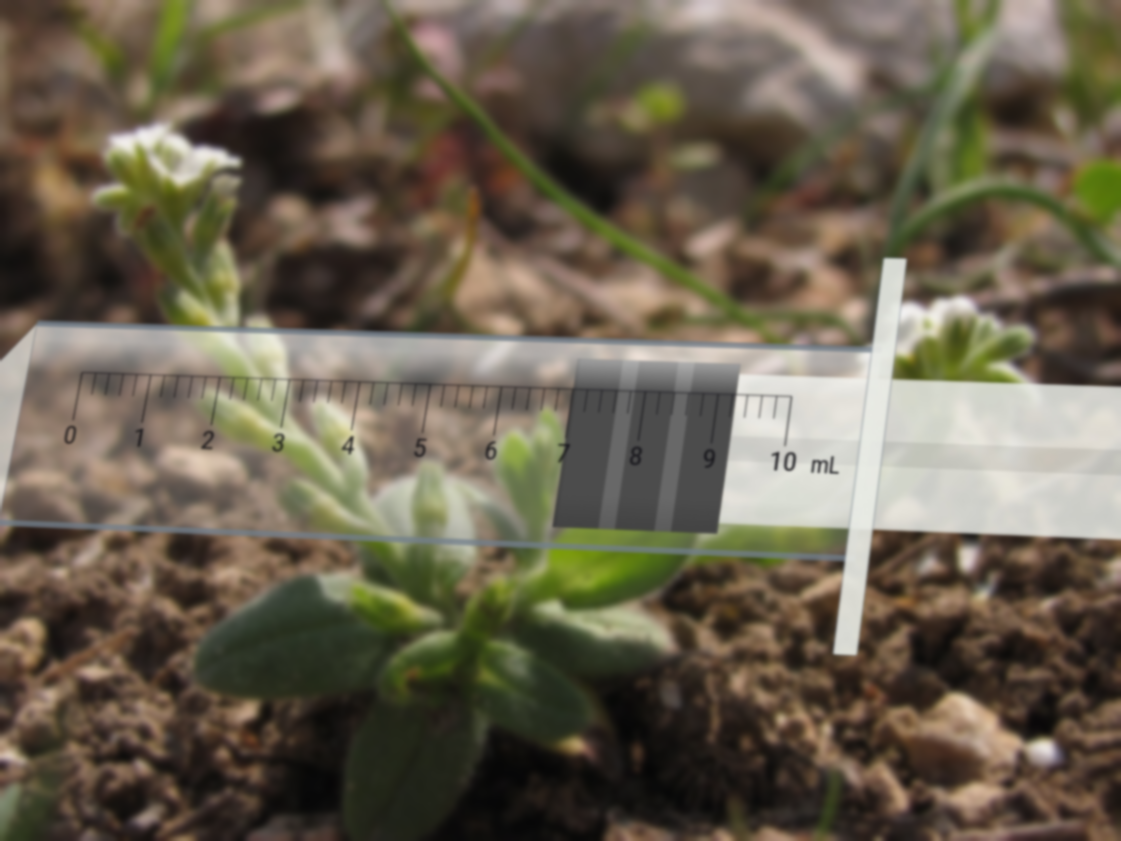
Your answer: 7 mL
